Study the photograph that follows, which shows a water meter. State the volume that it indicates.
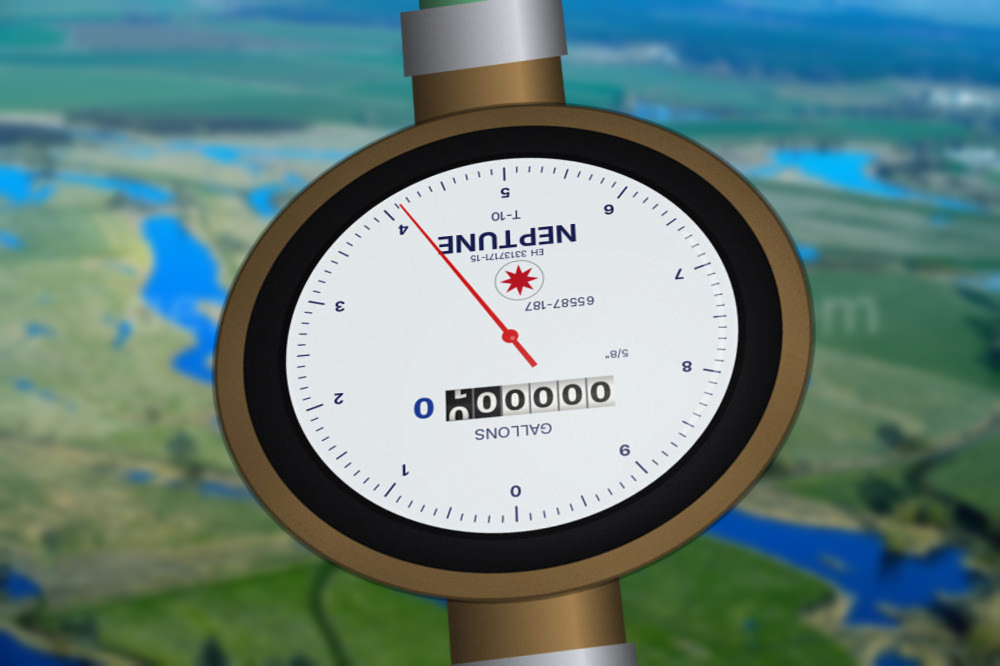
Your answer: 4.1 gal
